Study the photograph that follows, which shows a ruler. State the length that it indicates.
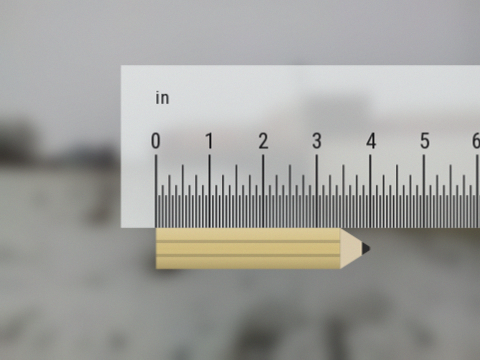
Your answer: 4 in
